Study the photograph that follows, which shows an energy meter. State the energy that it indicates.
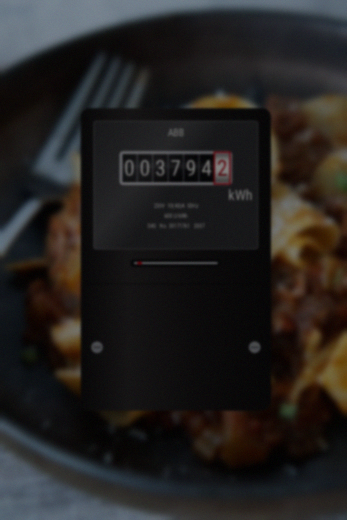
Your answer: 3794.2 kWh
